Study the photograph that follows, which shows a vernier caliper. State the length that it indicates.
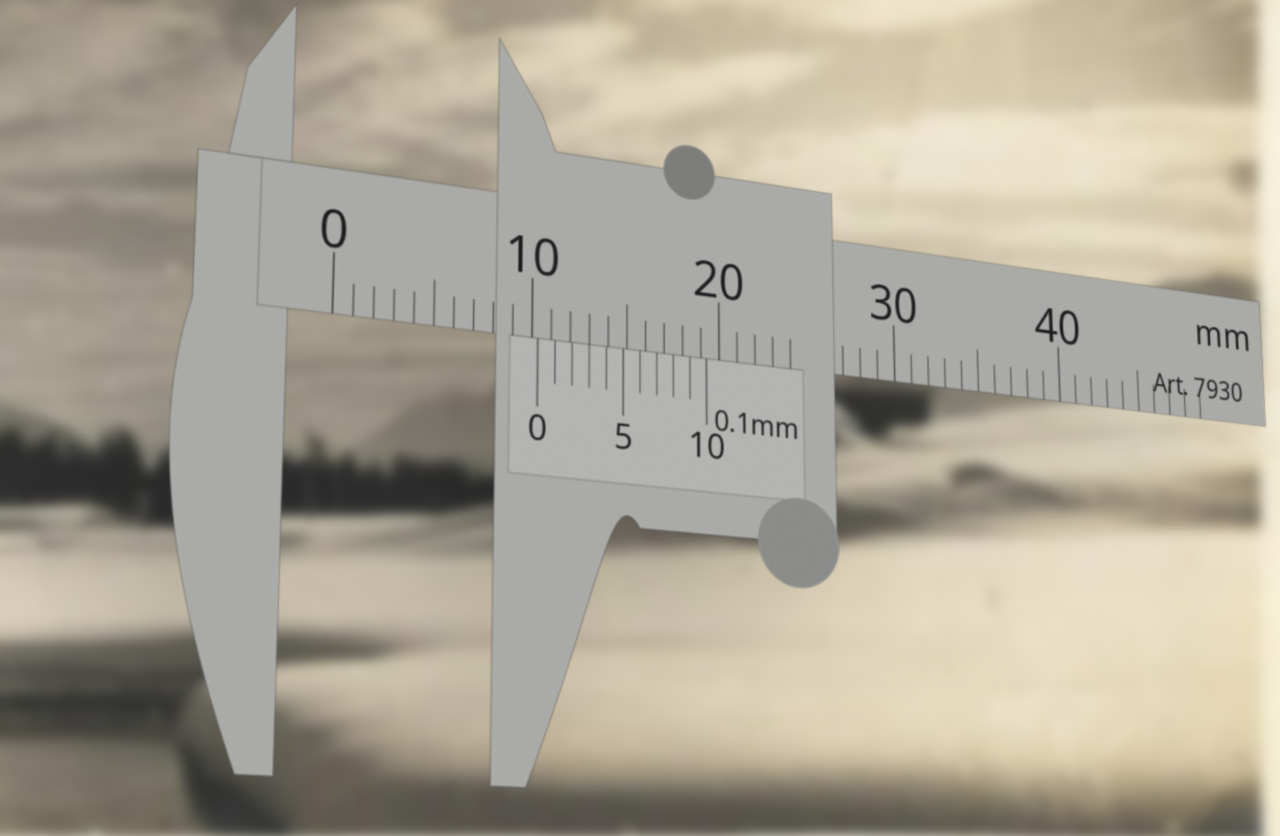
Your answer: 10.3 mm
